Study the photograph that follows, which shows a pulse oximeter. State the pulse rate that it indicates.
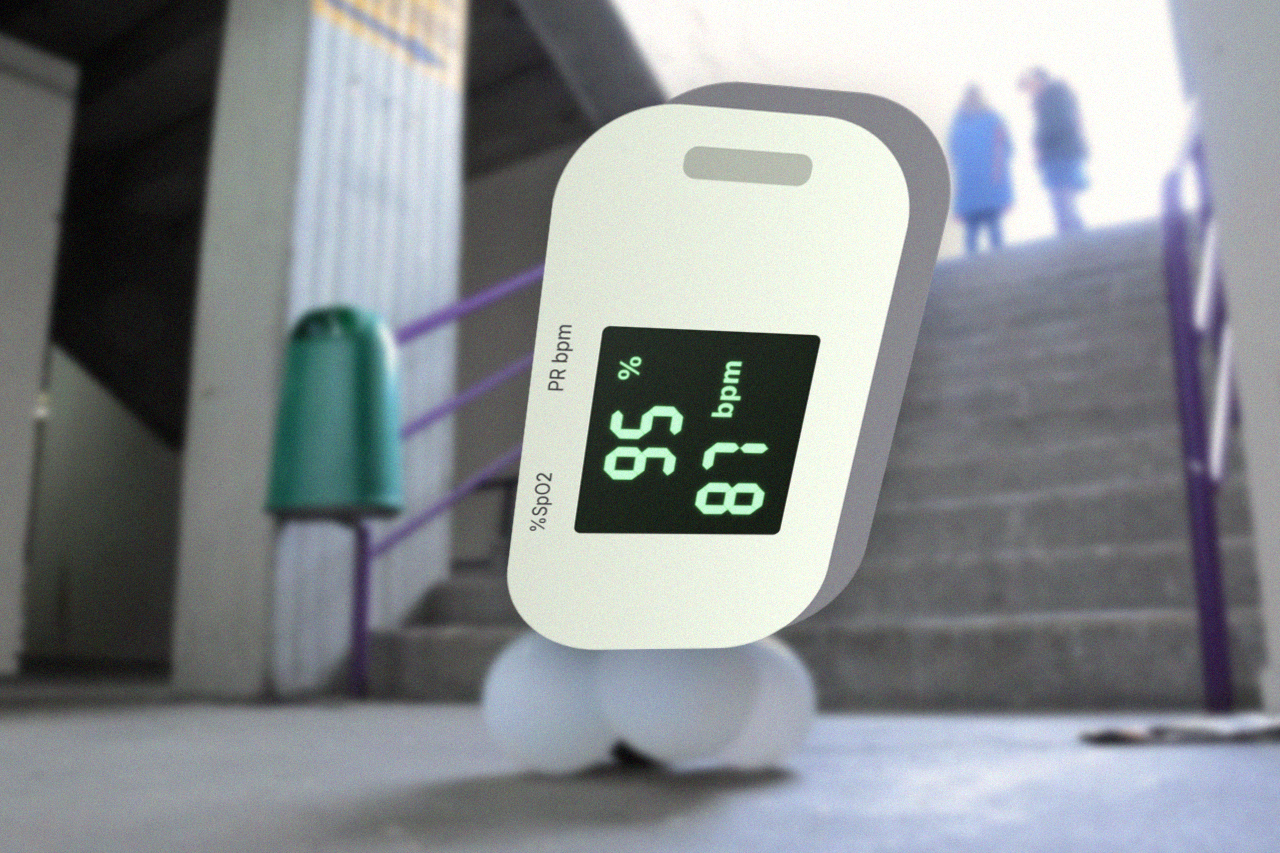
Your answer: 87 bpm
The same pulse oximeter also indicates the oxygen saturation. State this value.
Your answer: 95 %
